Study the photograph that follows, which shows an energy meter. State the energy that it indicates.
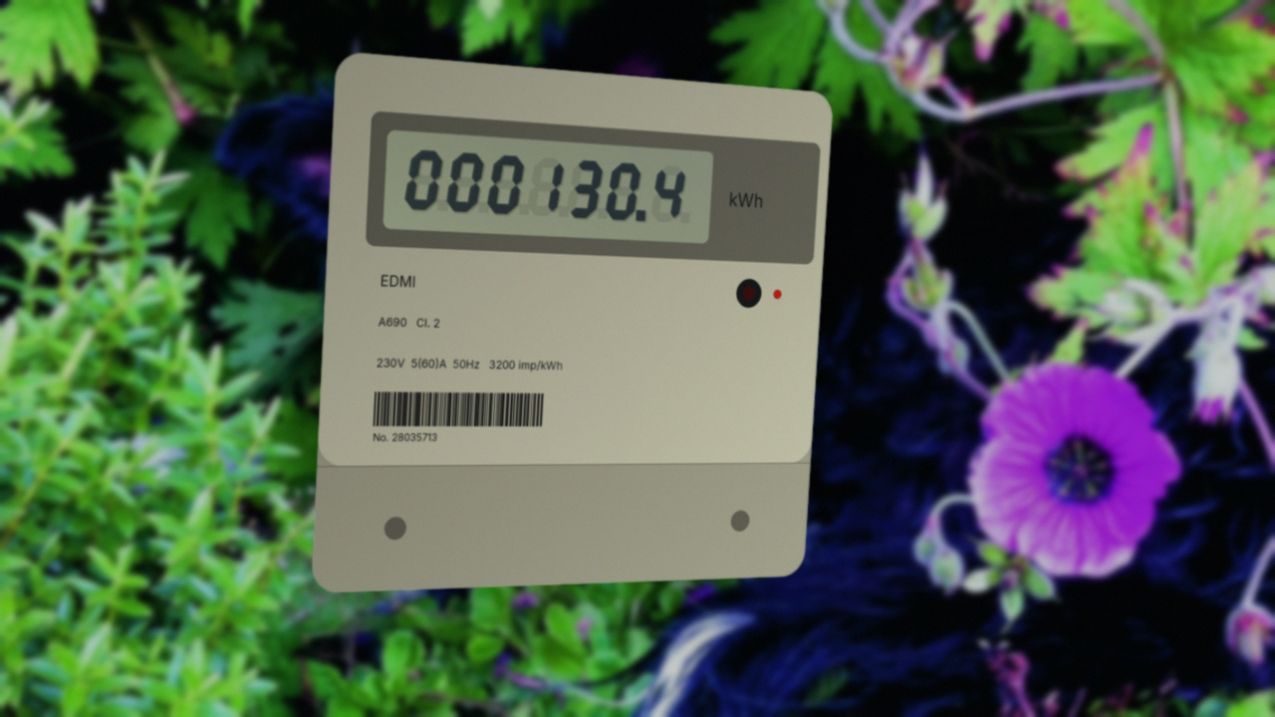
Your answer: 130.4 kWh
